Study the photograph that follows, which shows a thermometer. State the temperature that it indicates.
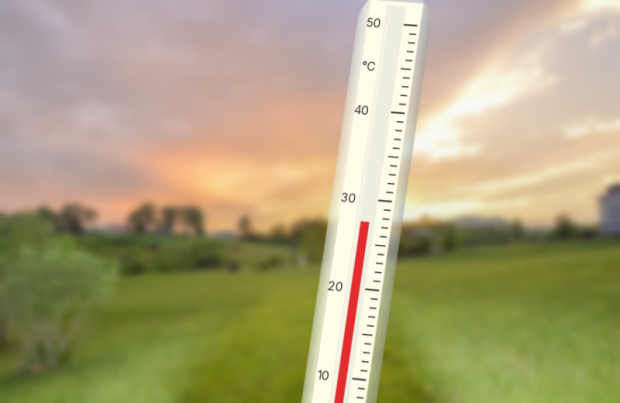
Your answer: 27.5 °C
